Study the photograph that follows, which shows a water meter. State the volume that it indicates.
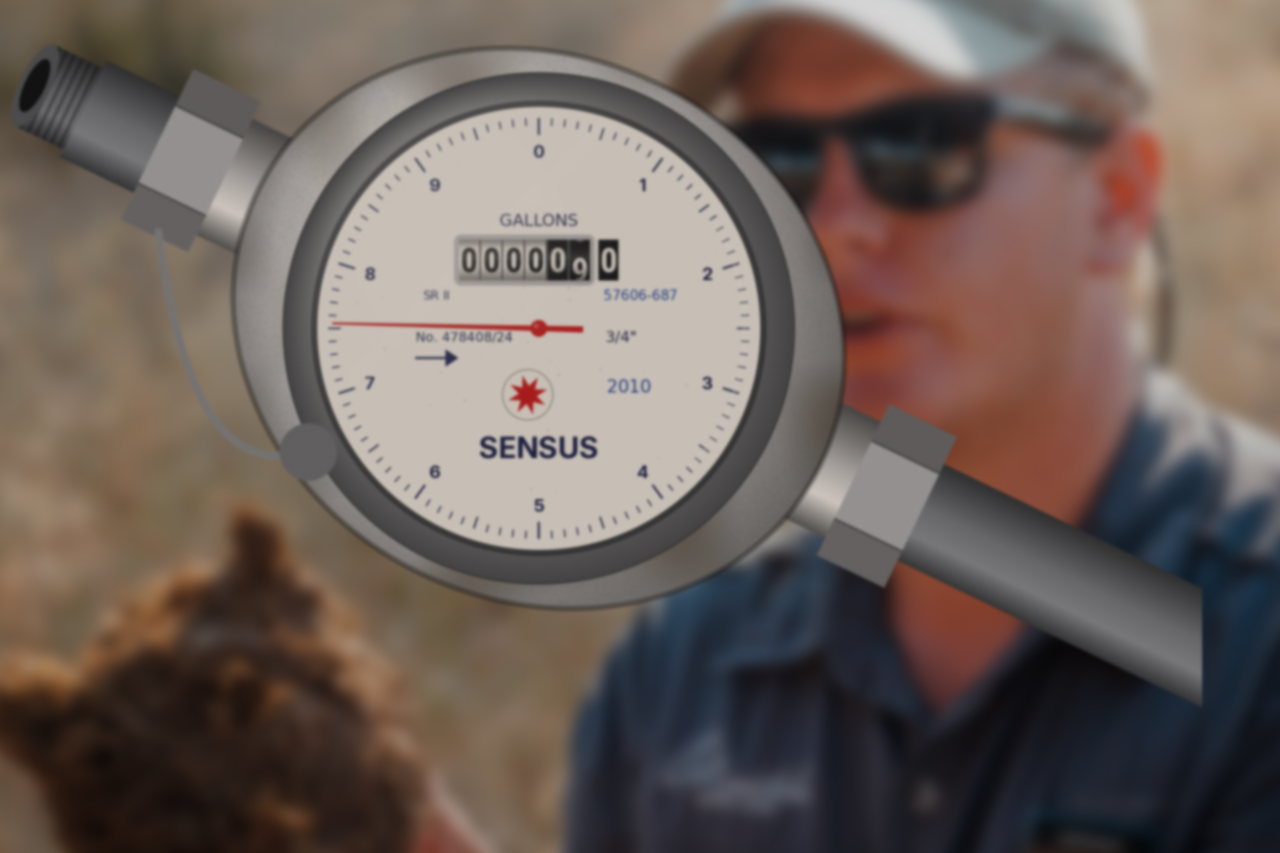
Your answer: 87.5 gal
